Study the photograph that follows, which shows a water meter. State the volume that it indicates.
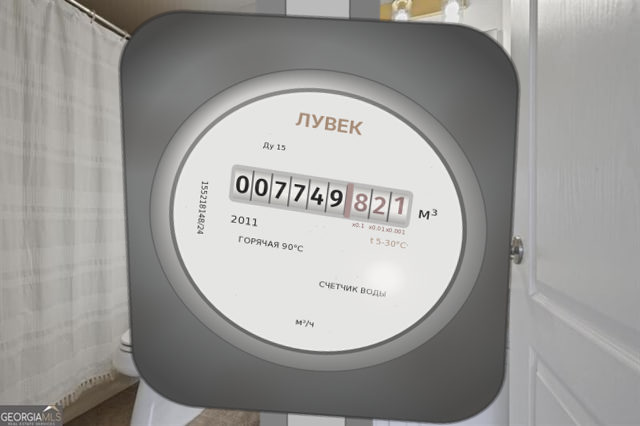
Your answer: 7749.821 m³
